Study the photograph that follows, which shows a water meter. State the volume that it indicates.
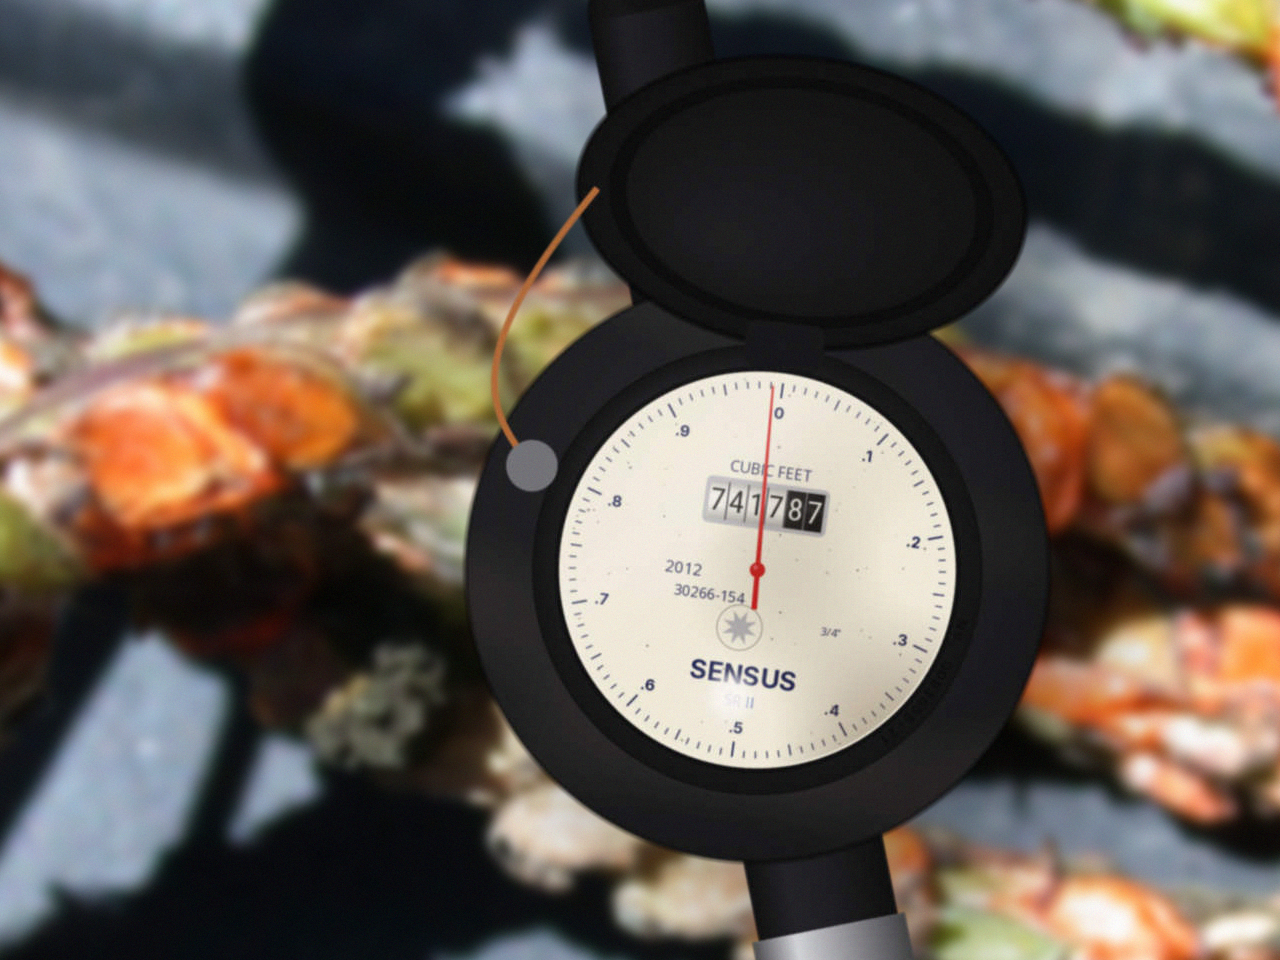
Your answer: 741786.99 ft³
